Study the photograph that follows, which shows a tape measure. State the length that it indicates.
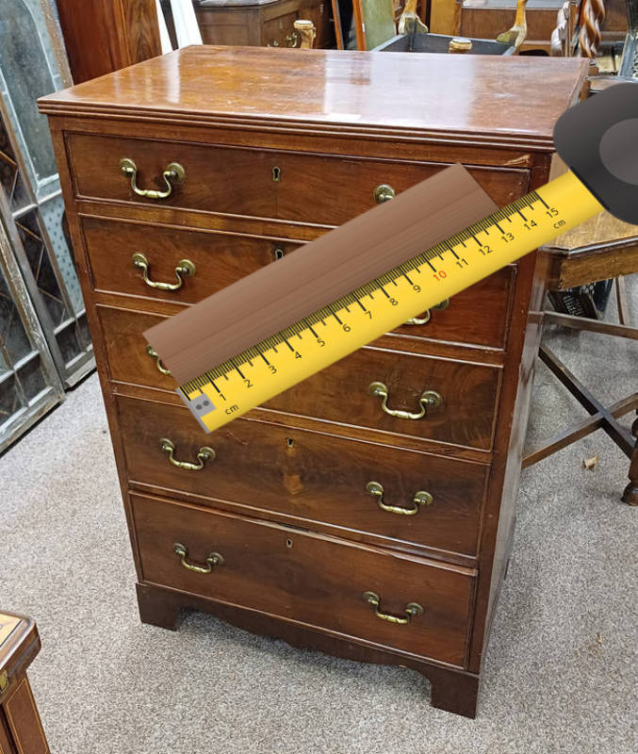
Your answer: 13.5 cm
